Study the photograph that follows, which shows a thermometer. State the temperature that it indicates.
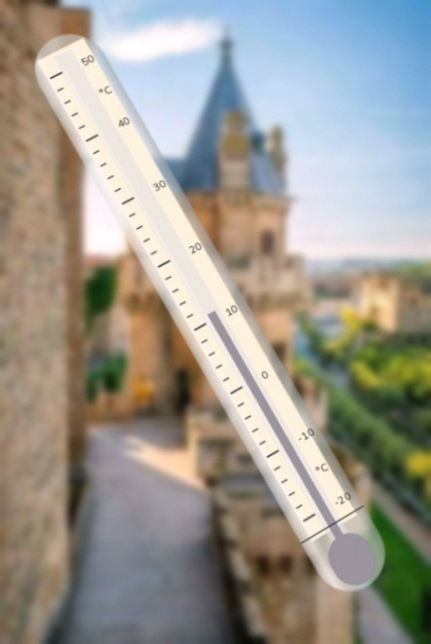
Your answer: 11 °C
